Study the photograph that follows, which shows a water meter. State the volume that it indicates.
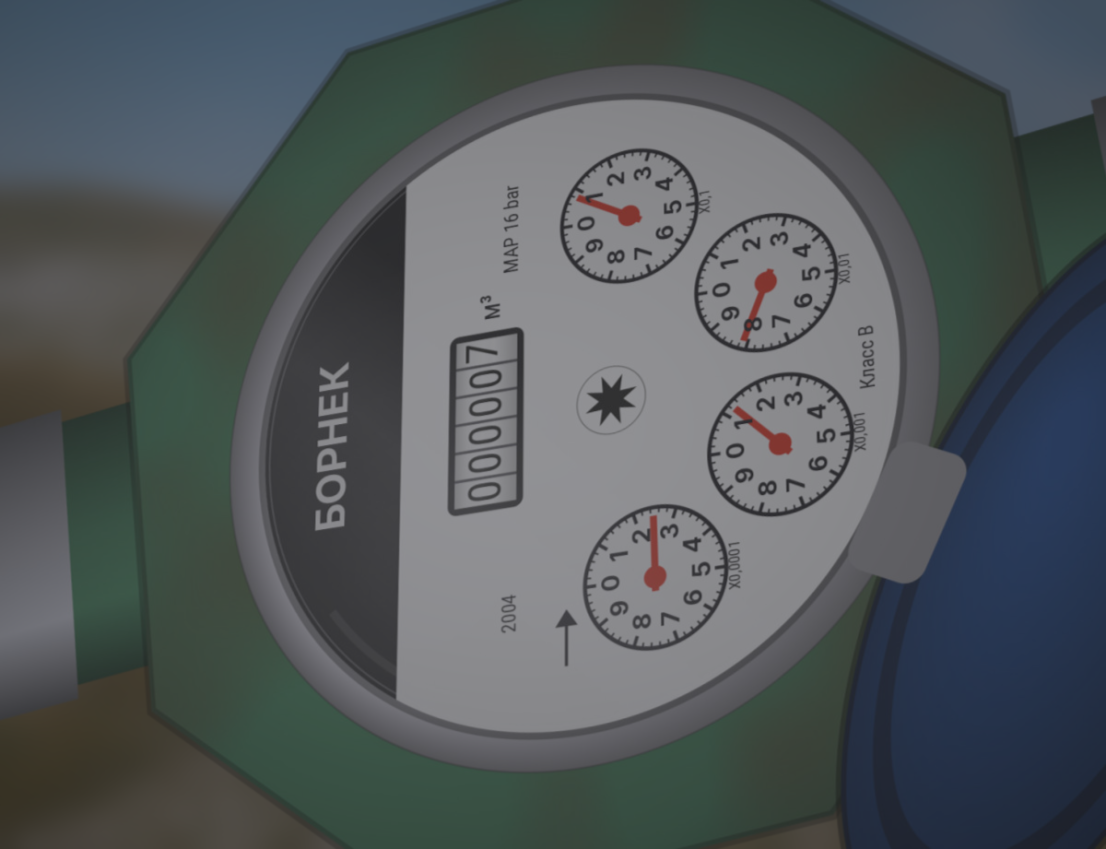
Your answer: 7.0812 m³
